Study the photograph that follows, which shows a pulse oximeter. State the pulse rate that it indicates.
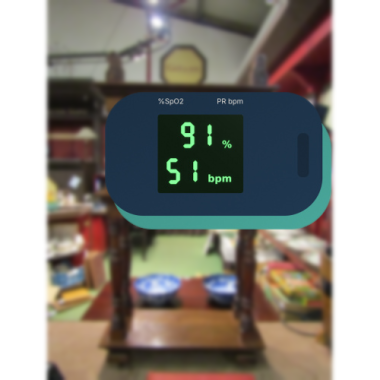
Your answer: 51 bpm
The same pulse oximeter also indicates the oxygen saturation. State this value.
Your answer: 91 %
